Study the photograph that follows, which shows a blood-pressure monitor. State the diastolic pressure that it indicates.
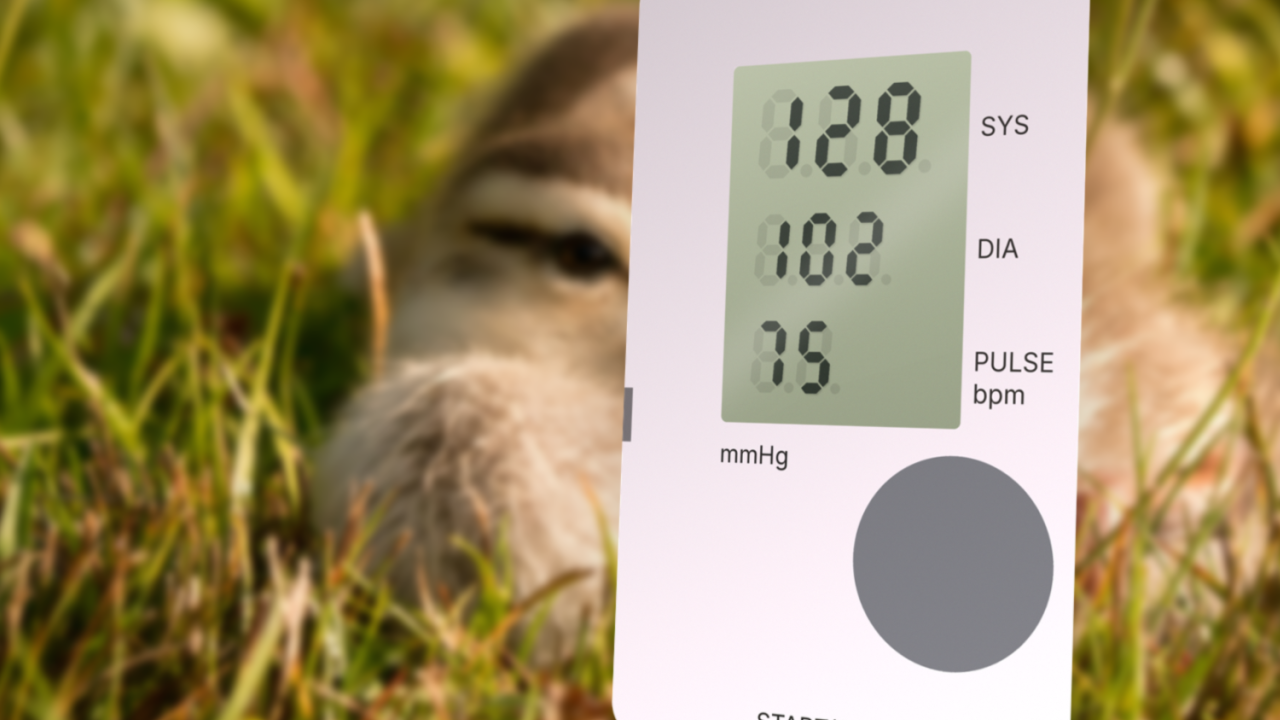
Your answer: 102 mmHg
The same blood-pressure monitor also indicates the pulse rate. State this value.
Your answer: 75 bpm
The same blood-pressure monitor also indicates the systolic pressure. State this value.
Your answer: 128 mmHg
